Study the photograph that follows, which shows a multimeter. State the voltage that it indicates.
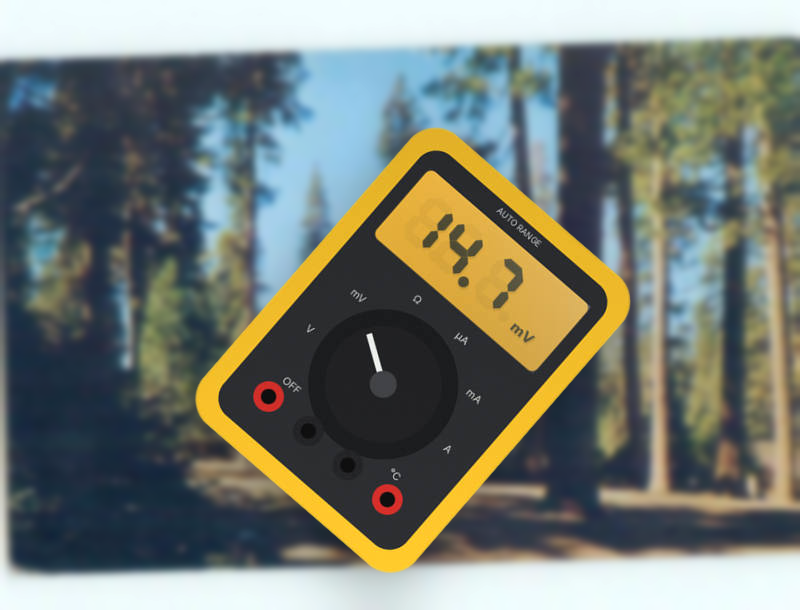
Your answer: 14.7 mV
